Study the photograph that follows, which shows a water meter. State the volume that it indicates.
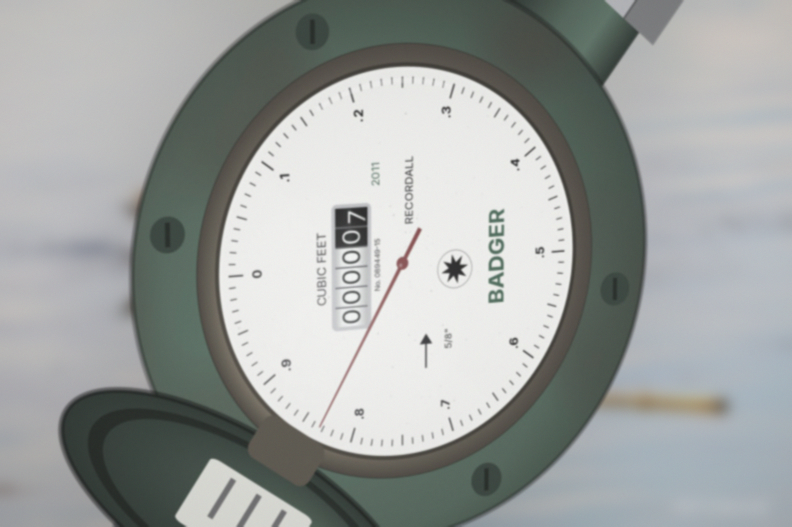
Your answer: 6.83 ft³
